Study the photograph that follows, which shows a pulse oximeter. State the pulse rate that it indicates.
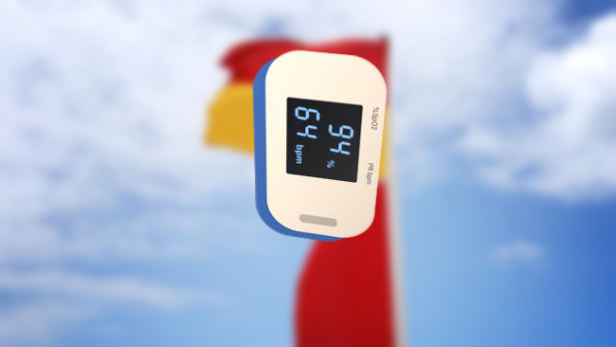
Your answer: 64 bpm
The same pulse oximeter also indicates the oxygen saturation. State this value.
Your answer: 94 %
